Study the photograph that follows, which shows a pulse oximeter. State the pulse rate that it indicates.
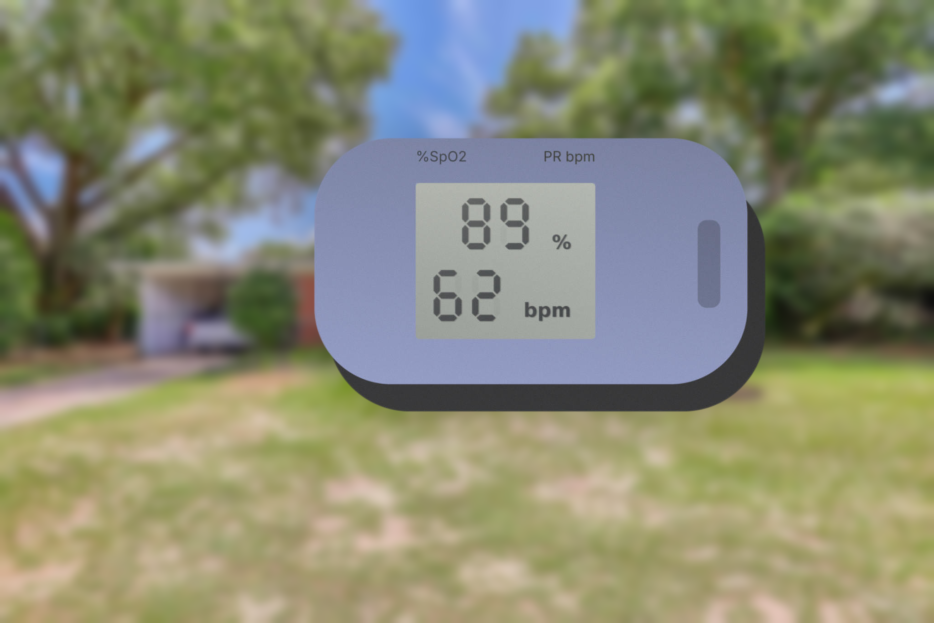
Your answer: 62 bpm
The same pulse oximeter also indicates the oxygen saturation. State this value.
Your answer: 89 %
